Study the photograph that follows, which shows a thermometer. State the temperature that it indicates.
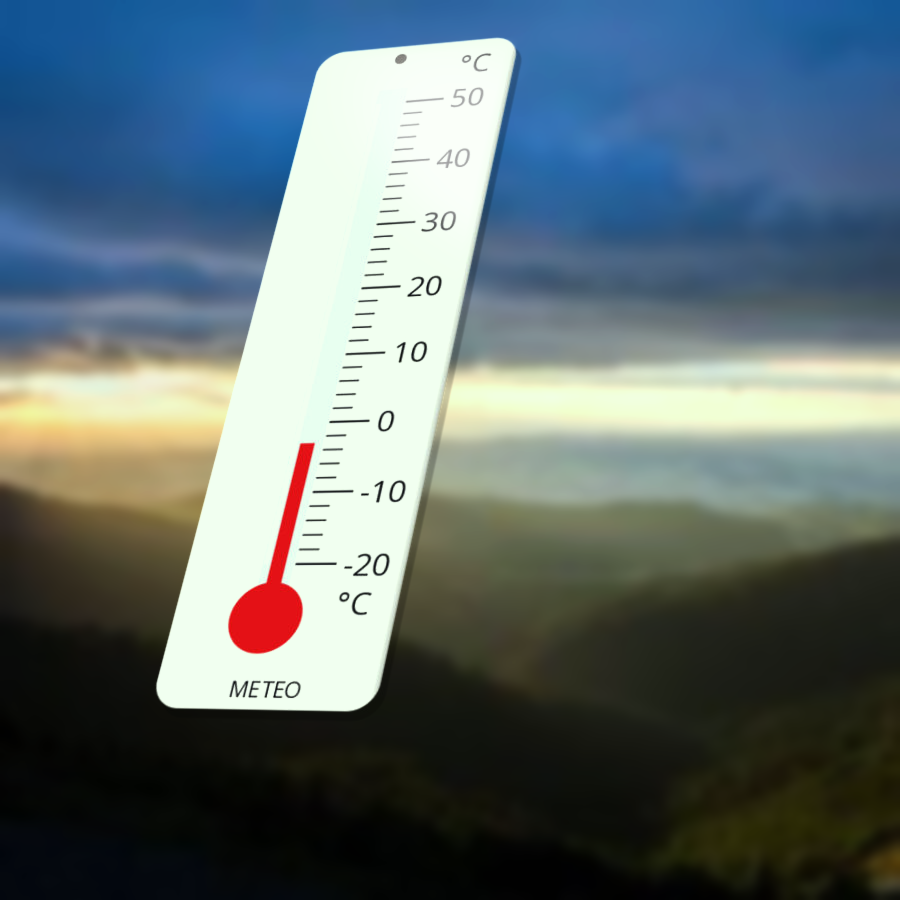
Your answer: -3 °C
